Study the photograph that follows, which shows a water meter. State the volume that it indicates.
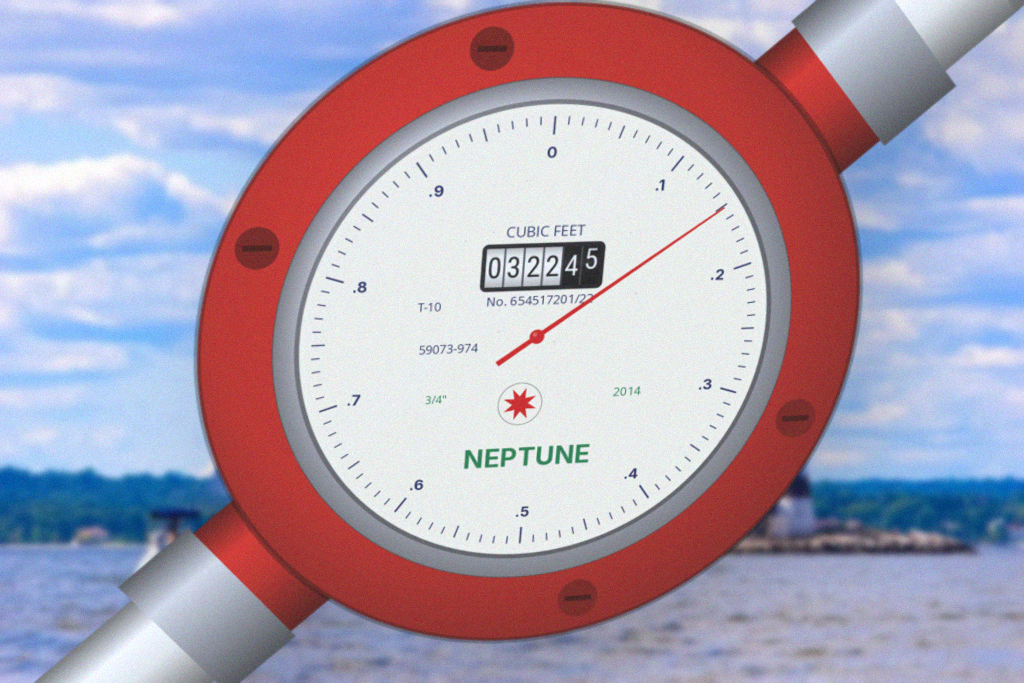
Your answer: 32245.15 ft³
